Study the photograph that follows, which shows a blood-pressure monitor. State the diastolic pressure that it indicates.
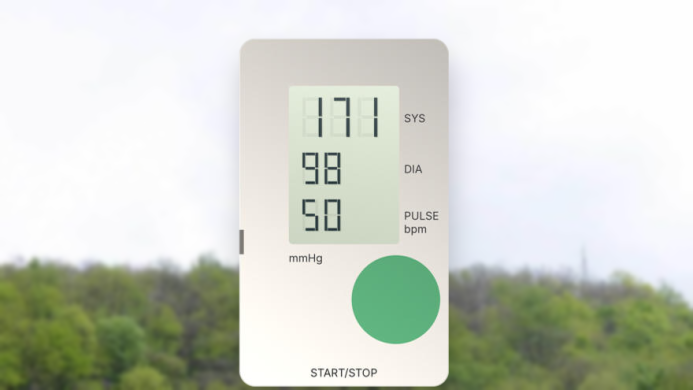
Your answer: 98 mmHg
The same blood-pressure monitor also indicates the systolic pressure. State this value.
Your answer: 171 mmHg
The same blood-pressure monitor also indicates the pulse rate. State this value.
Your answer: 50 bpm
